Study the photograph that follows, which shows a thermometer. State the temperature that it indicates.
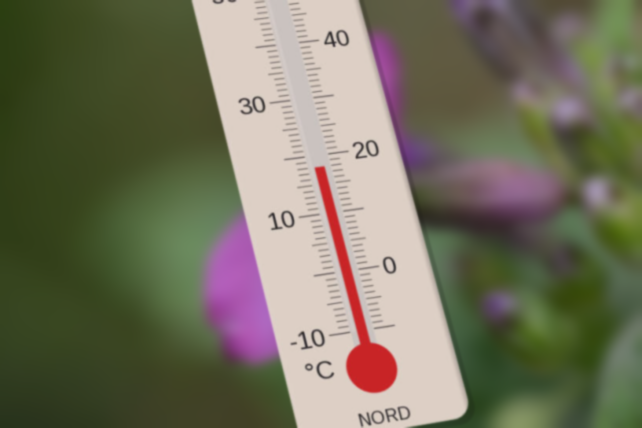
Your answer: 18 °C
